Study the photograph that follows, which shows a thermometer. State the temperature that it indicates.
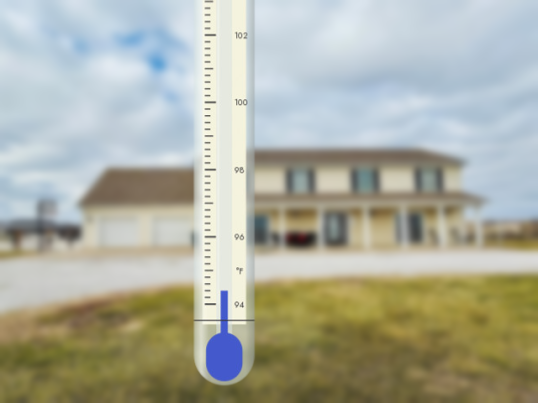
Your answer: 94.4 °F
